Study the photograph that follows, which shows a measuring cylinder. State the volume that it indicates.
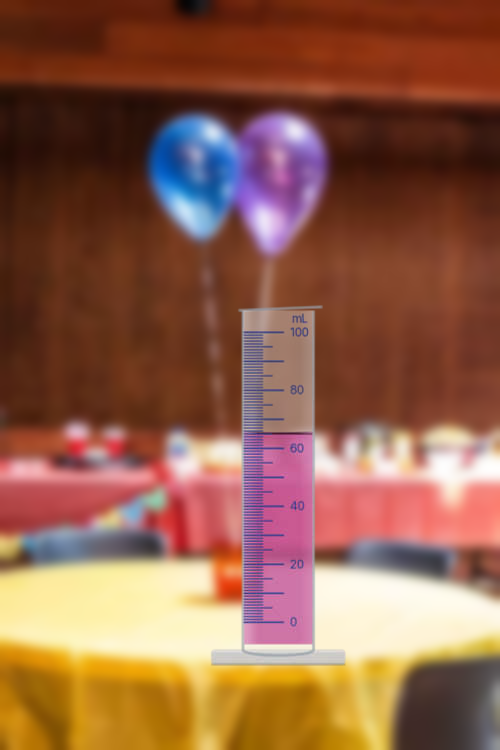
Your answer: 65 mL
